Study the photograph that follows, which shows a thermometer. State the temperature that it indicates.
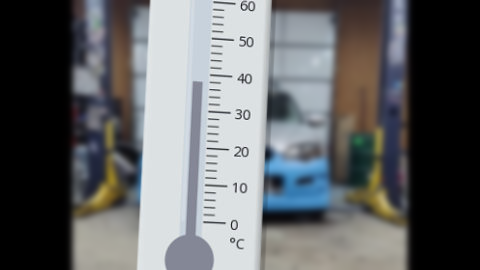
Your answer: 38 °C
